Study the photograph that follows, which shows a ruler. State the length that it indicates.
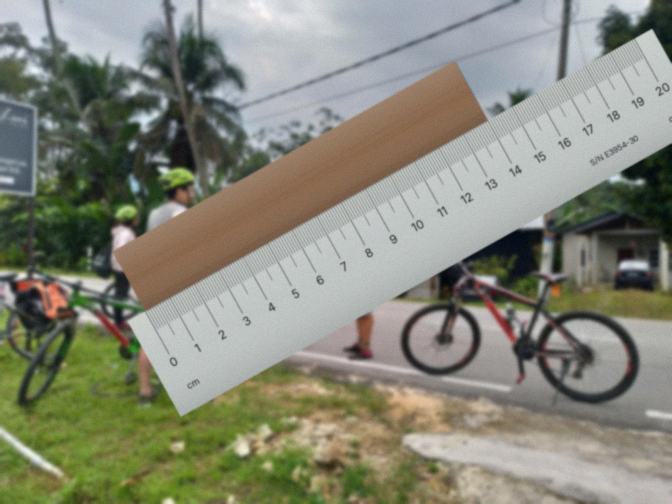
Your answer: 14 cm
